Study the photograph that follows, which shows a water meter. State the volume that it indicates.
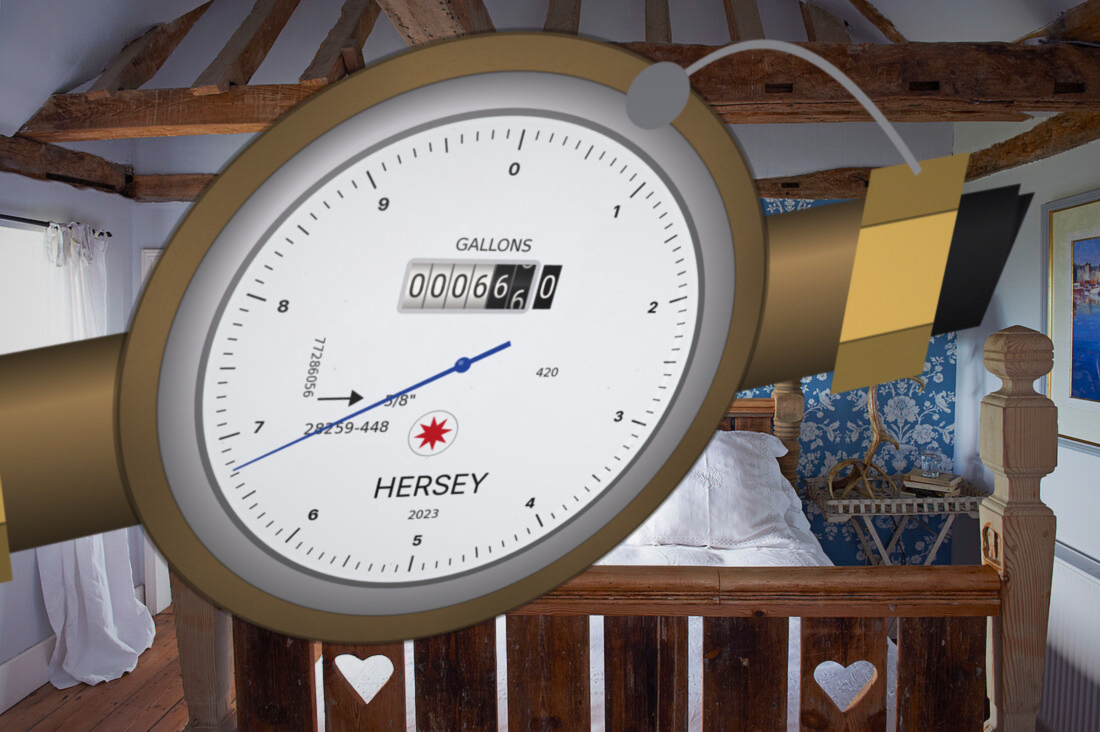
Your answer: 6656.7 gal
